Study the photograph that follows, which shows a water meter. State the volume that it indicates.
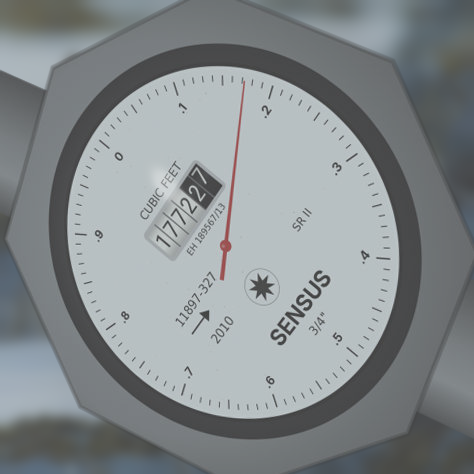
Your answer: 177227.17 ft³
